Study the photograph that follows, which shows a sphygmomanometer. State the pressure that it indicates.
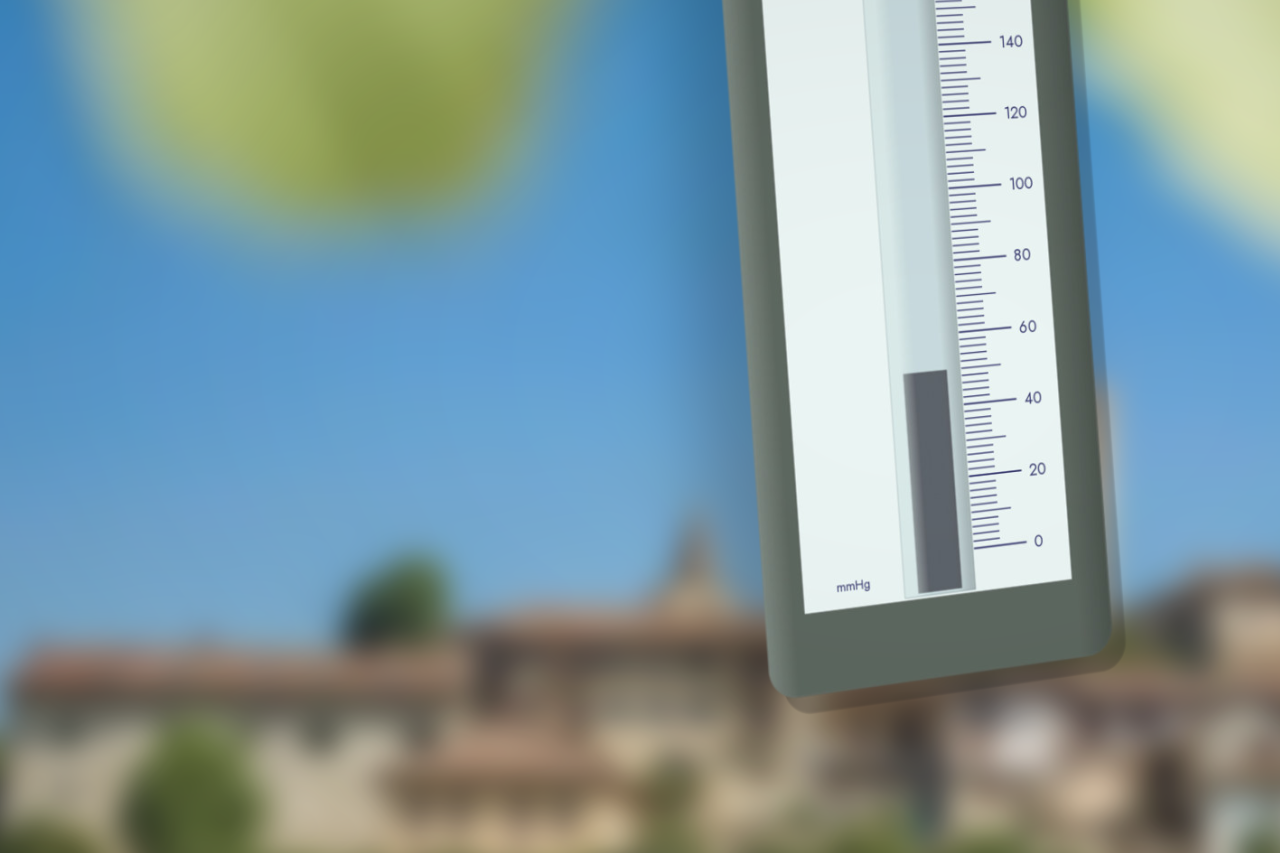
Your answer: 50 mmHg
